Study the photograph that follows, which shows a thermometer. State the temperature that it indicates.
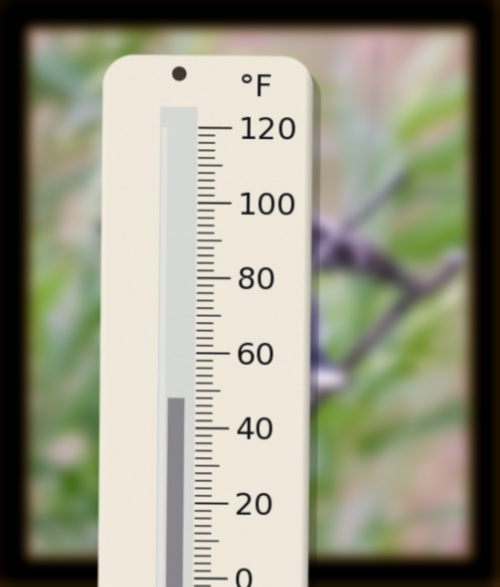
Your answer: 48 °F
